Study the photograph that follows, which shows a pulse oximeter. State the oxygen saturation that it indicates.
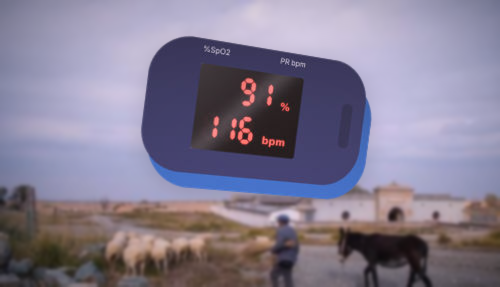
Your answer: 91 %
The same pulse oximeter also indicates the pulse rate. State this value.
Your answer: 116 bpm
